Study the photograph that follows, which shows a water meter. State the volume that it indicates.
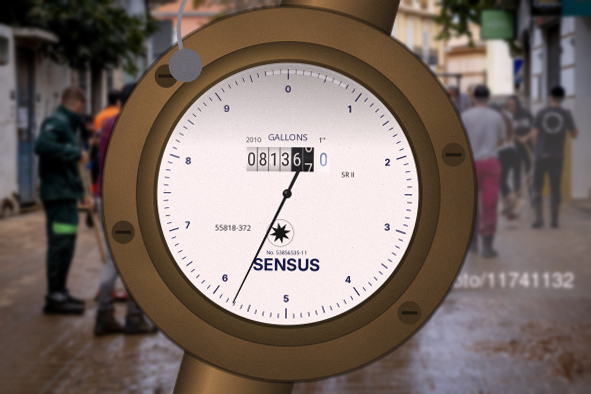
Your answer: 813665.7 gal
